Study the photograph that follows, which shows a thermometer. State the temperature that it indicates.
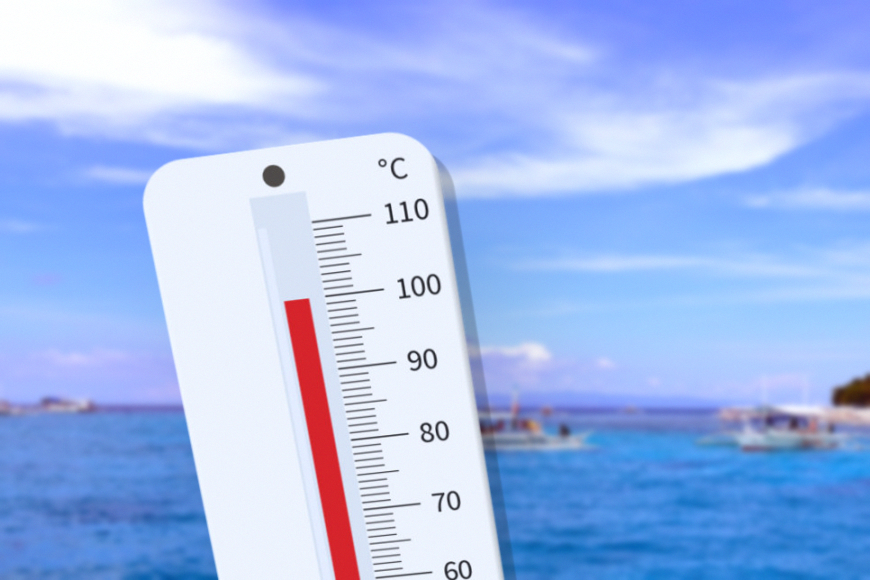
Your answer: 100 °C
